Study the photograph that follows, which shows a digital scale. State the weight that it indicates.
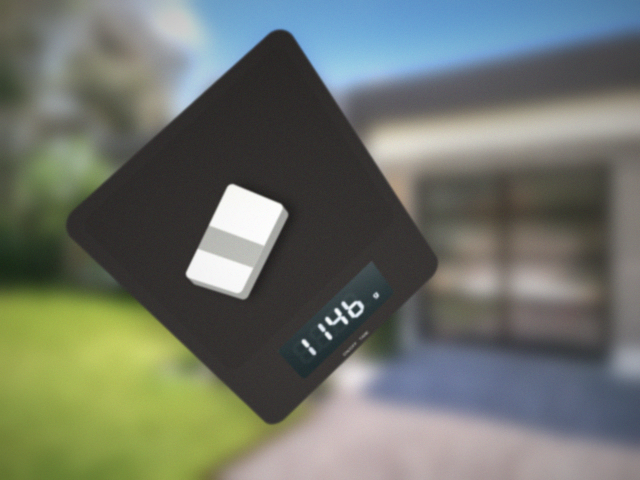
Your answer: 1146 g
